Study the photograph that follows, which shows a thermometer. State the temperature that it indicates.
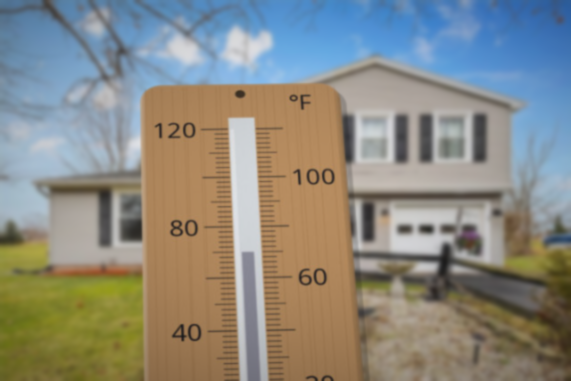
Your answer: 70 °F
